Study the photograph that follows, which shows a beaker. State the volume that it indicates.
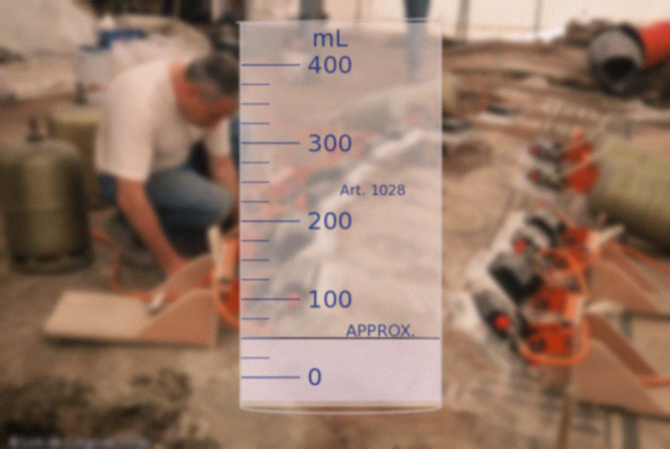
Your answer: 50 mL
